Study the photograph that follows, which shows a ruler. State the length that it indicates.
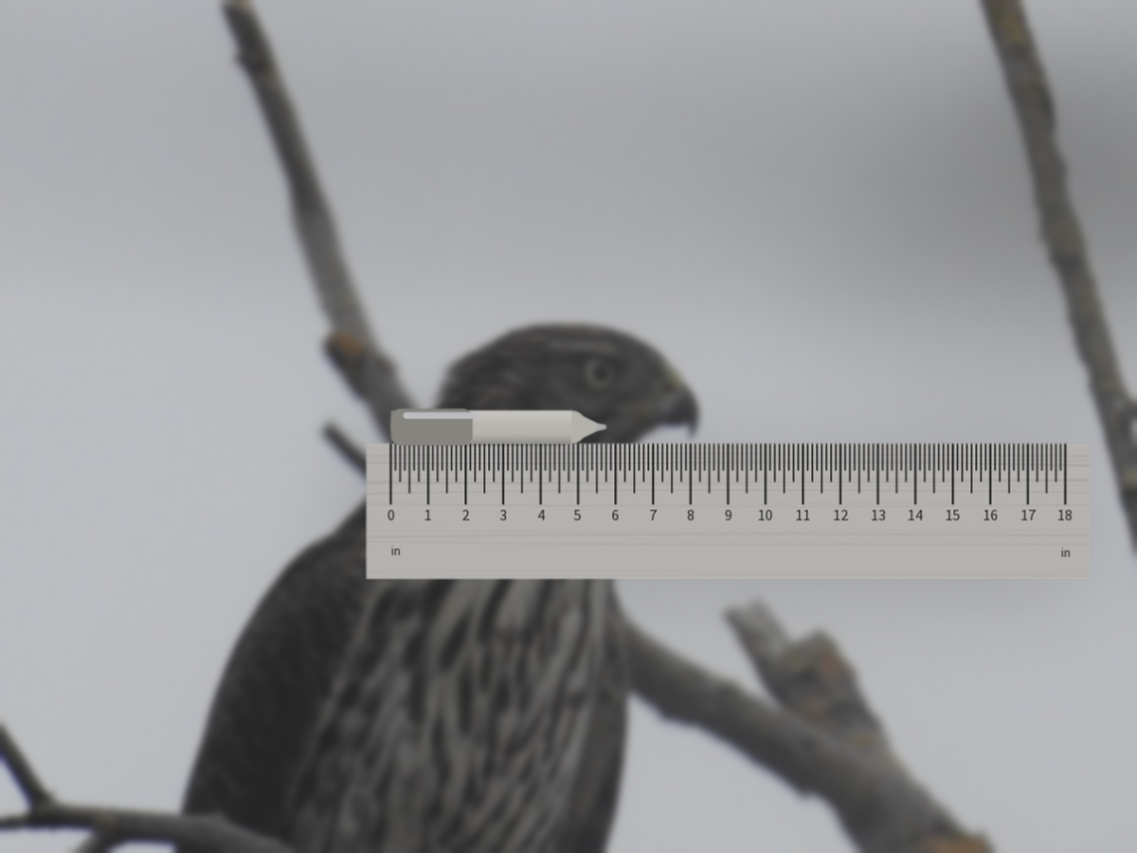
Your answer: 5.75 in
